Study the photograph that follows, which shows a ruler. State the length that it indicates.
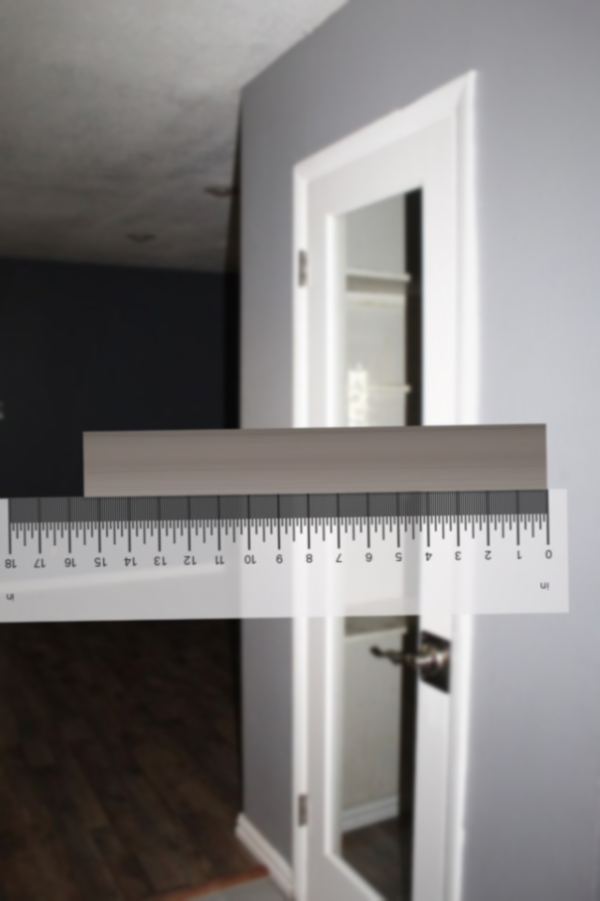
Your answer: 15.5 in
